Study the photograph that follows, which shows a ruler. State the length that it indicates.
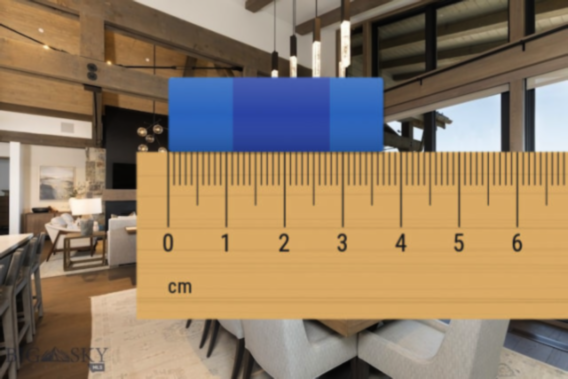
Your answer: 3.7 cm
